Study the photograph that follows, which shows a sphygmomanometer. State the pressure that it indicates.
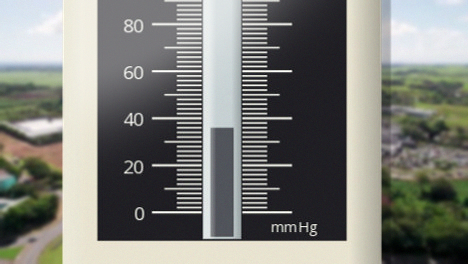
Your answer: 36 mmHg
